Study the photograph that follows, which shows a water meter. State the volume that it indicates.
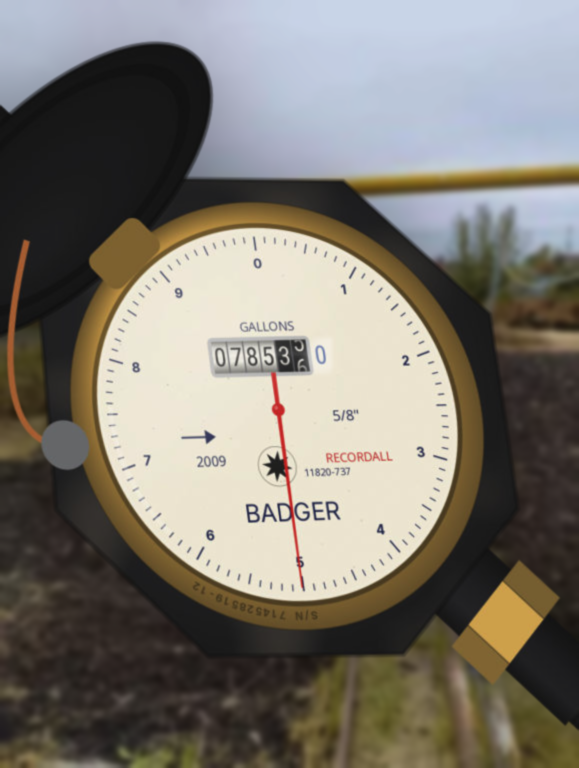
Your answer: 785355.0 gal
